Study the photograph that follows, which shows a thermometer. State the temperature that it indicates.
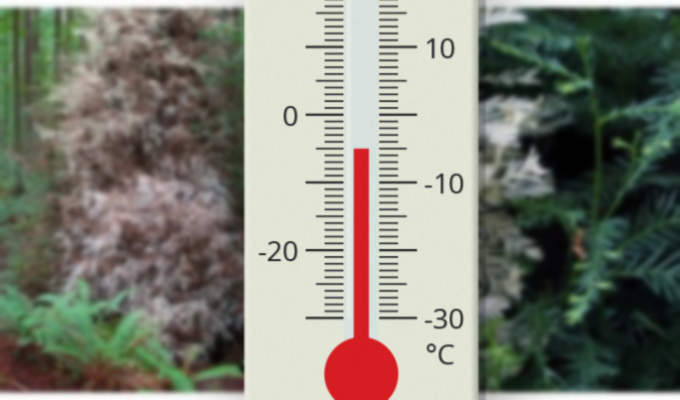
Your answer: -5 °C
